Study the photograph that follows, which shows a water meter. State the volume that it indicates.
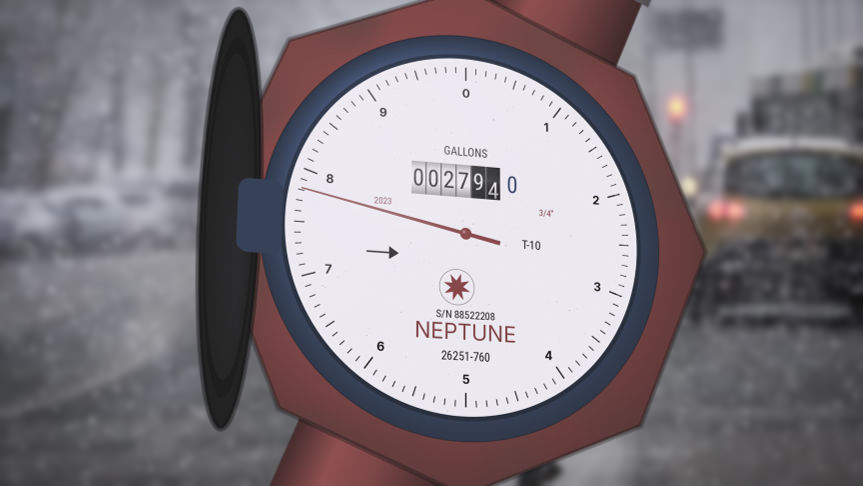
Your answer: 27937.8 gal
